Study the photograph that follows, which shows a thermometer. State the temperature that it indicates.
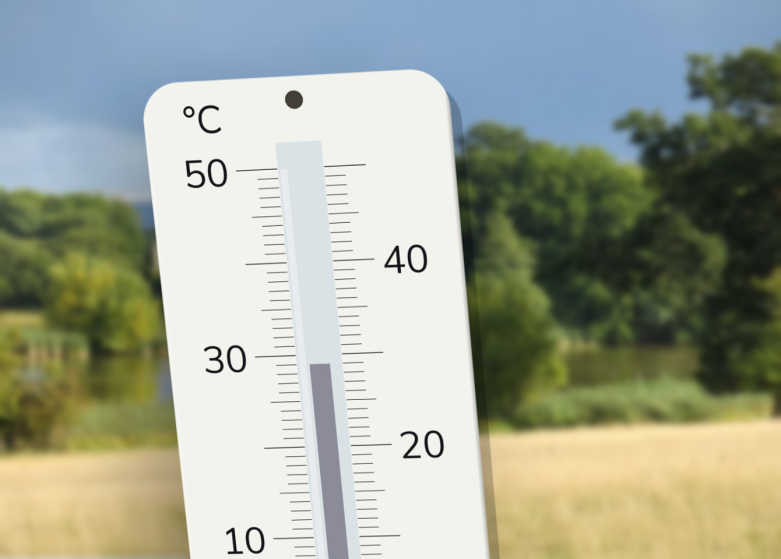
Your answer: 29 °C
